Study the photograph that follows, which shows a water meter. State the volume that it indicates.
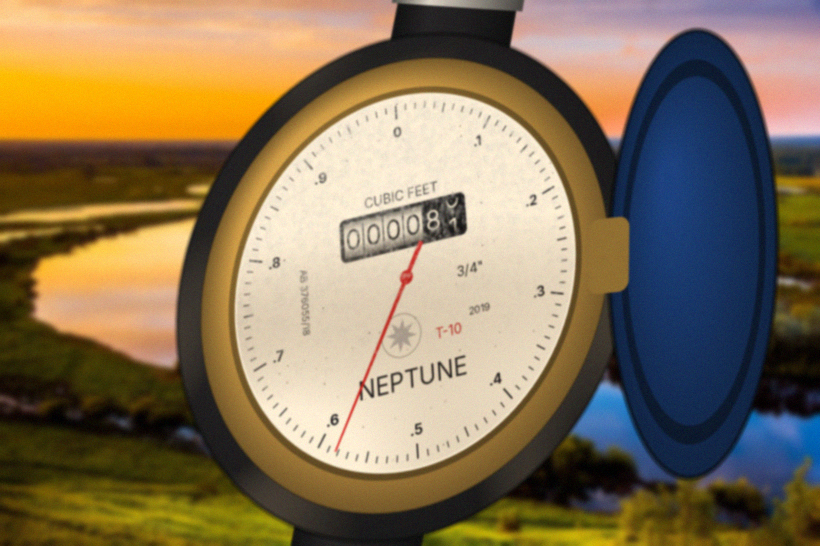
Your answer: 80.58 ft³
